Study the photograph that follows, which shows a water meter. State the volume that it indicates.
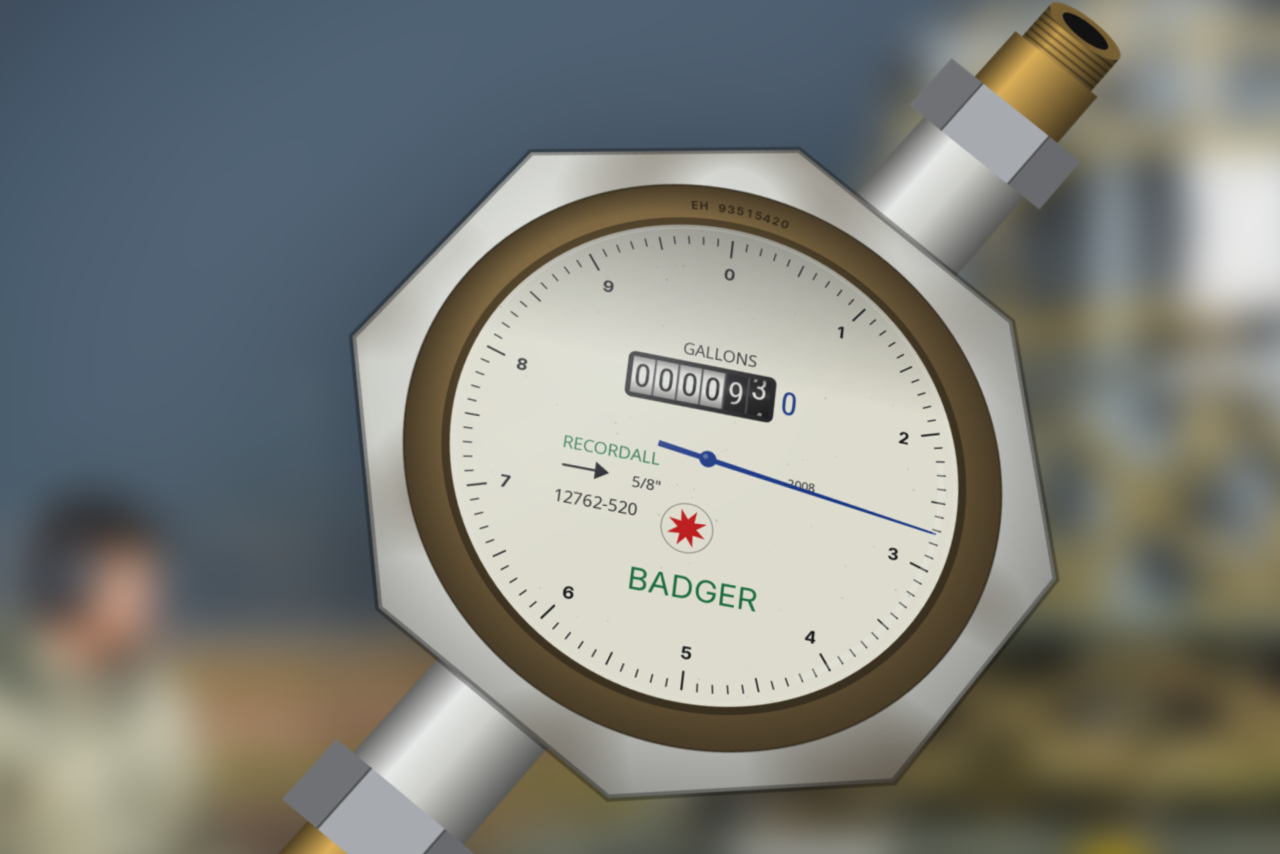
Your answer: 932.7 gal
